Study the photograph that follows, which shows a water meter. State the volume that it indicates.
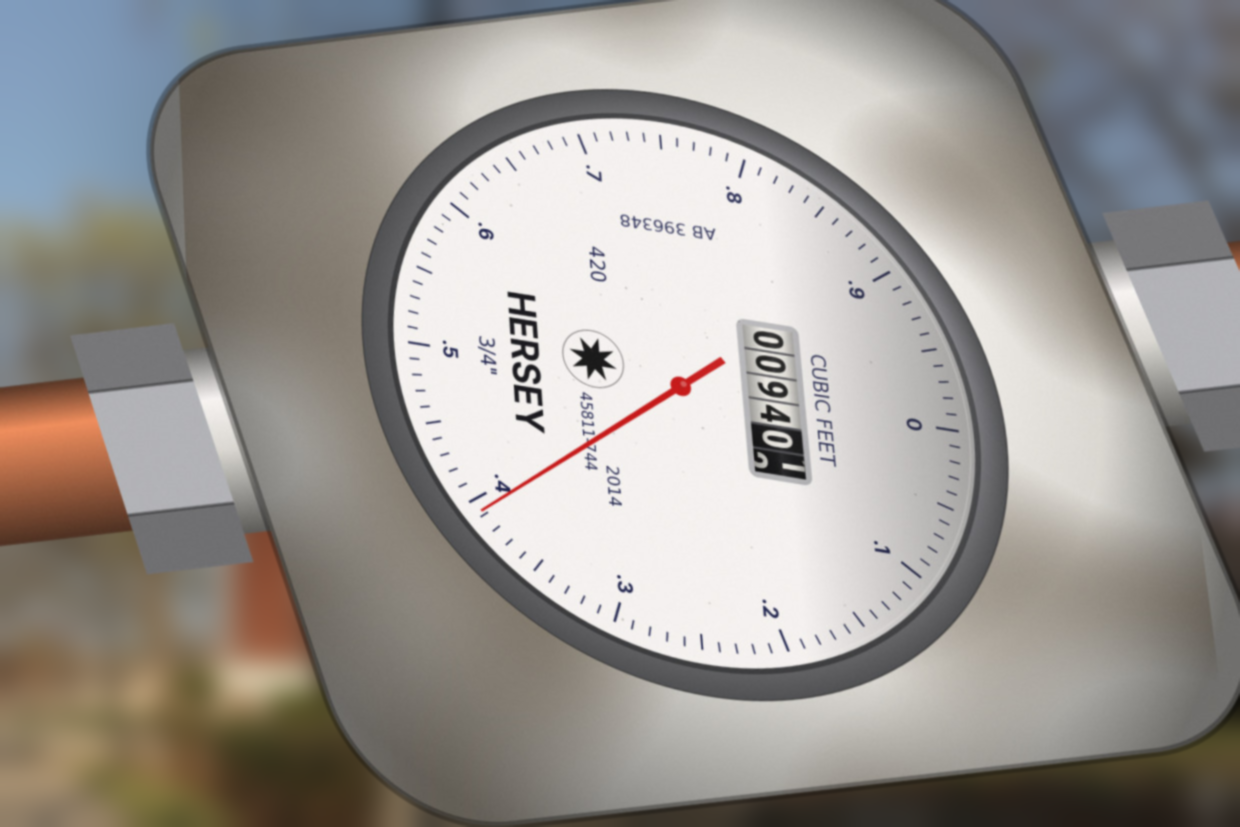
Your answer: 9401.39 ft³
